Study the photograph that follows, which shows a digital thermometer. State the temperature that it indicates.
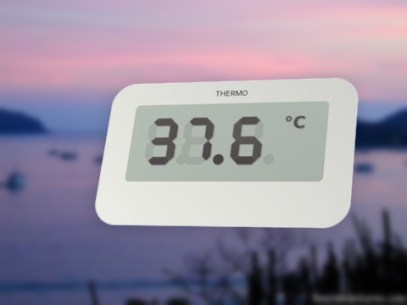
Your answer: 37.6 °C
